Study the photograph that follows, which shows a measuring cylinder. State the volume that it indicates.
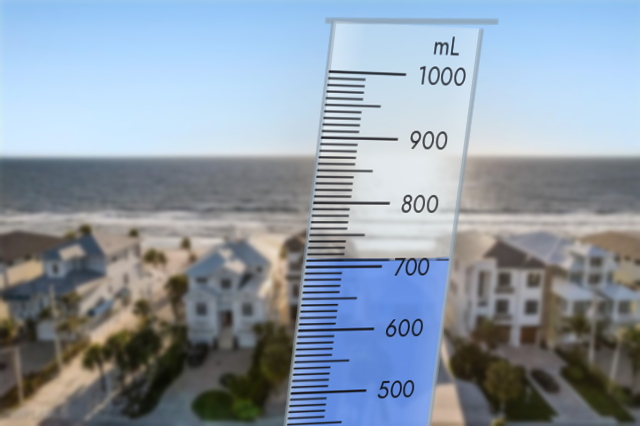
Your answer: 710 mL
